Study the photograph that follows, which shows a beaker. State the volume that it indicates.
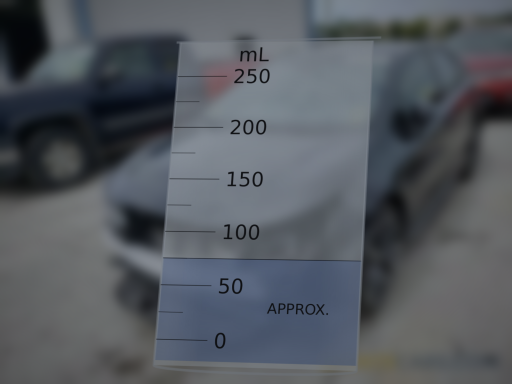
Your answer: 75 mL
